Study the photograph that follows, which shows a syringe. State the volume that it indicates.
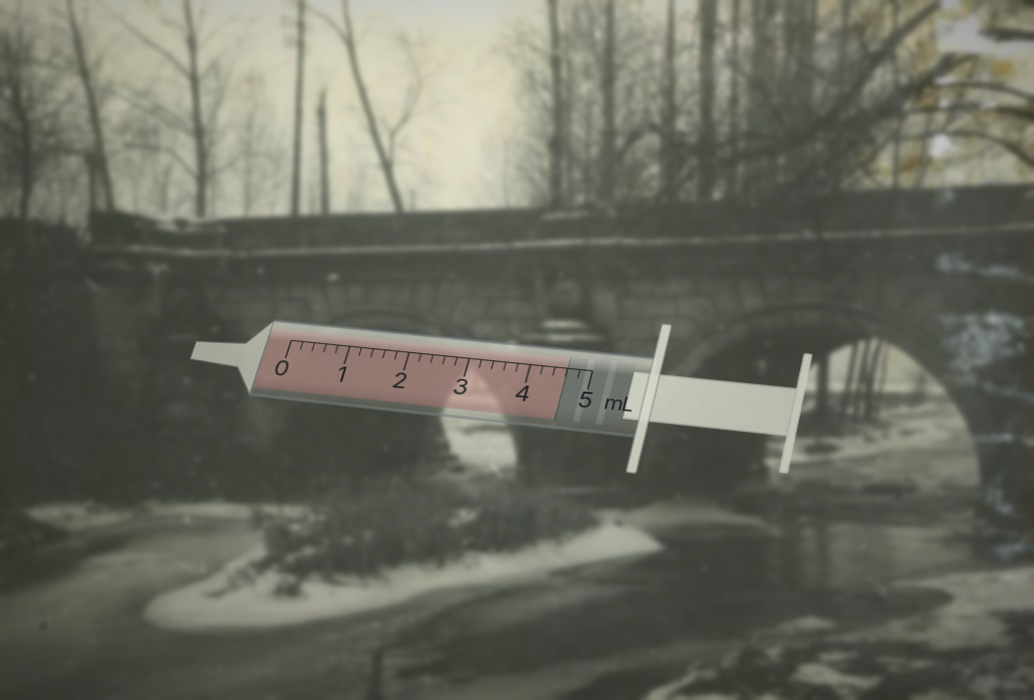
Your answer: 4.6 mL
